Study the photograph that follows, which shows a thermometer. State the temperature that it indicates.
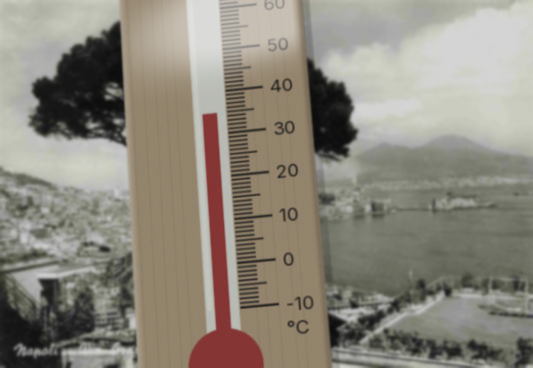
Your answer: 35 °C
